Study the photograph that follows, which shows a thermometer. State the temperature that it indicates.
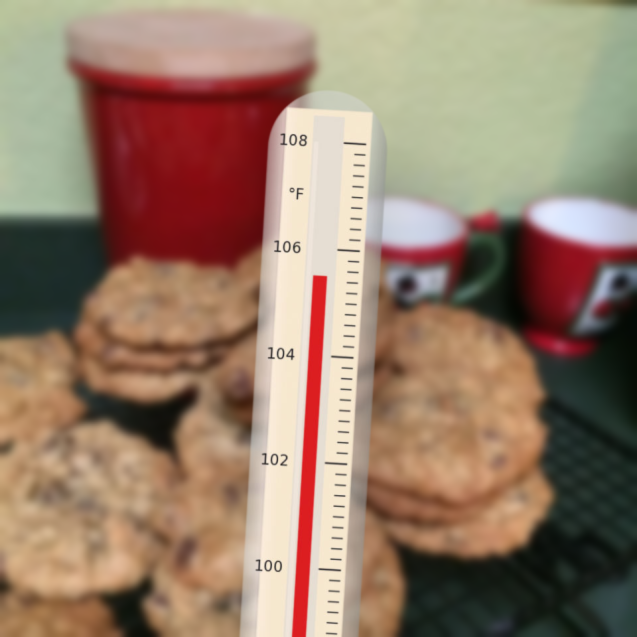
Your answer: 105.5 °F
